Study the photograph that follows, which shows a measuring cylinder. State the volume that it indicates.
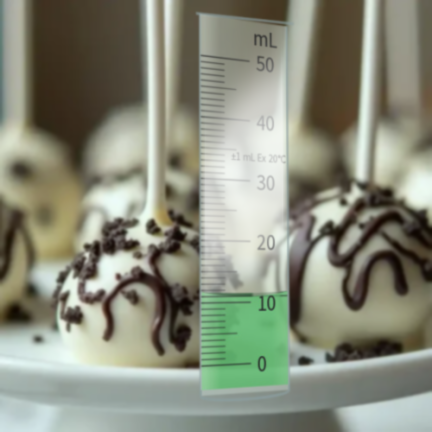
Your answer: 11 mL
